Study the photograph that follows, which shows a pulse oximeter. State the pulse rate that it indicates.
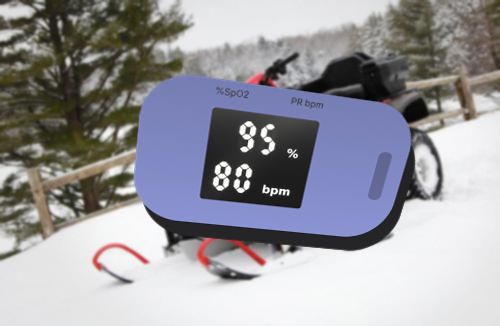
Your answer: 80 bpm
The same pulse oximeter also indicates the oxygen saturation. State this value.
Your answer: 95 %
